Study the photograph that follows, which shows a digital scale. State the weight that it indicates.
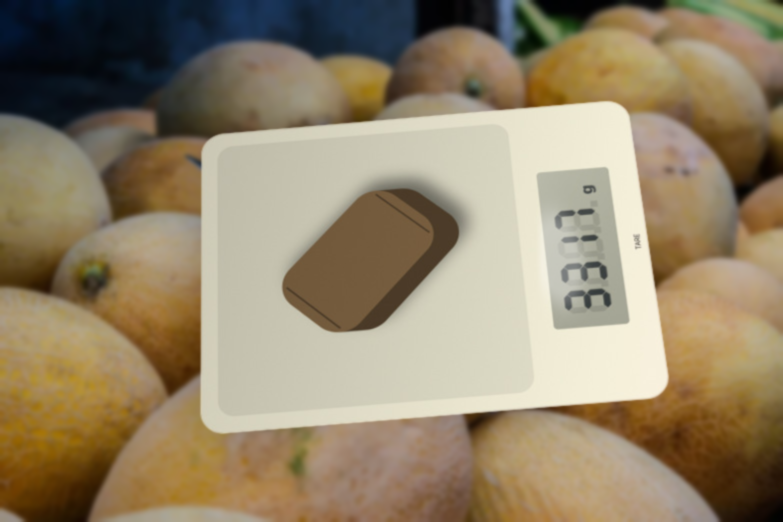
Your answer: 3317 g
